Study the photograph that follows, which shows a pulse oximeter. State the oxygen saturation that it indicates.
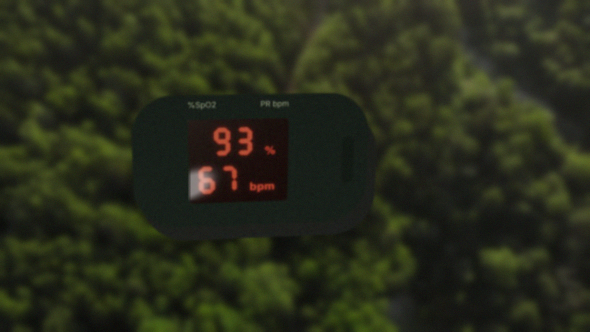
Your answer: 93 %
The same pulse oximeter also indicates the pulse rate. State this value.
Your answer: 67 bpm
